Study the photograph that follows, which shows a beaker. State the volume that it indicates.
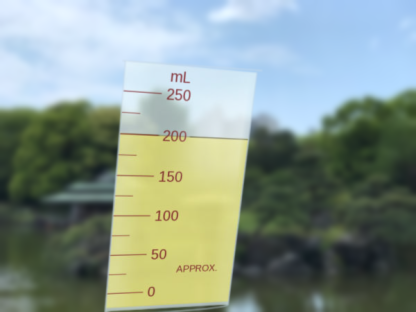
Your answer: 200 mL
